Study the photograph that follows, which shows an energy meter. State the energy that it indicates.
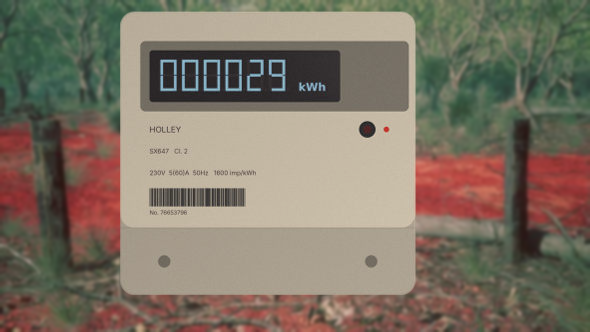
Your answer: 29 kWh
